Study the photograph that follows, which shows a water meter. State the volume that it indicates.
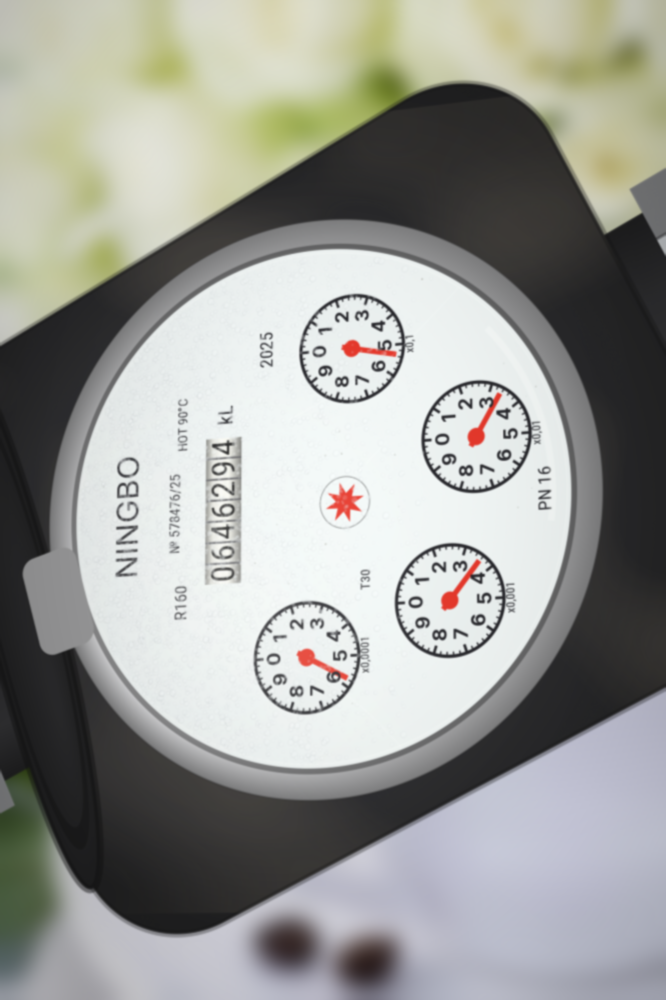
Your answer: 646294.5335 kL
